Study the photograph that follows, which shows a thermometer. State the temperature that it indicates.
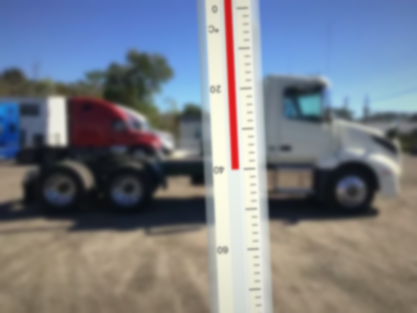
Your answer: 40 °C
